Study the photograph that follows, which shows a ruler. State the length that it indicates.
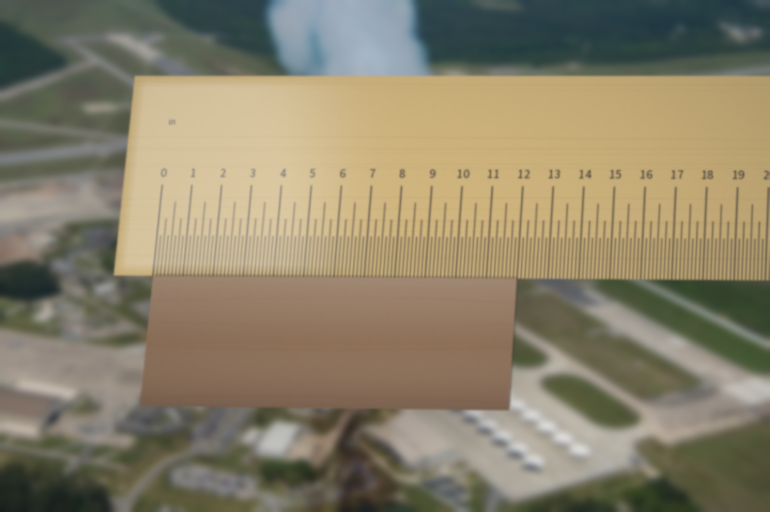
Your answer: 12 in
